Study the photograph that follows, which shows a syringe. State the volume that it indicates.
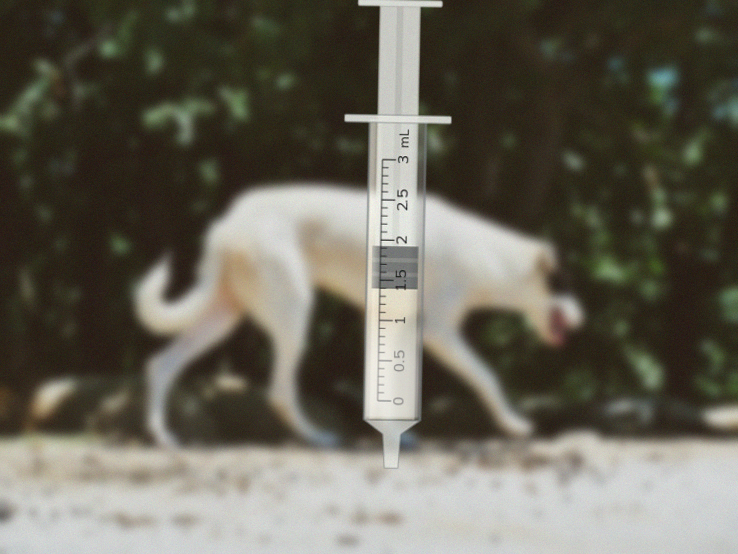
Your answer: 1.4 mL
